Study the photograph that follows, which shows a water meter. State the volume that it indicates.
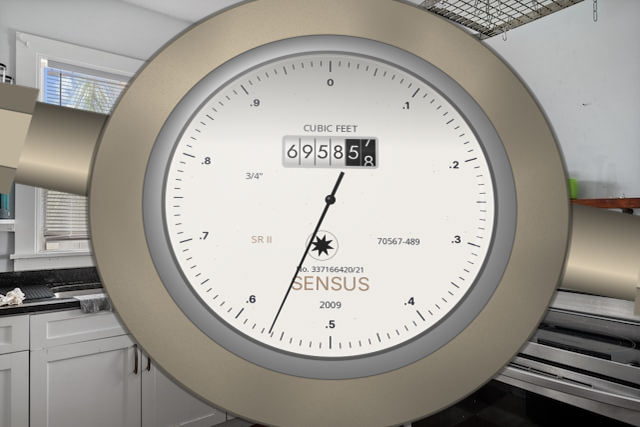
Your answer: 695857.56 ft³
